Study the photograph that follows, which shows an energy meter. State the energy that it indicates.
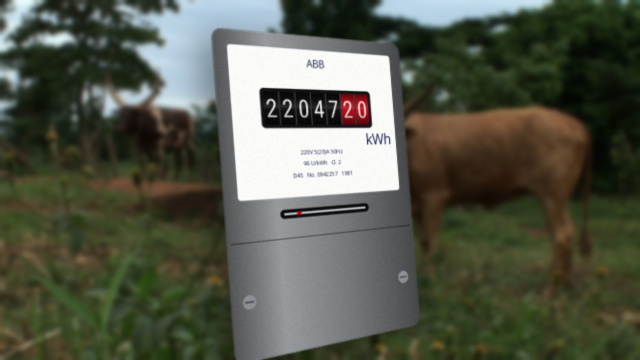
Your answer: 22047.20 kWh
